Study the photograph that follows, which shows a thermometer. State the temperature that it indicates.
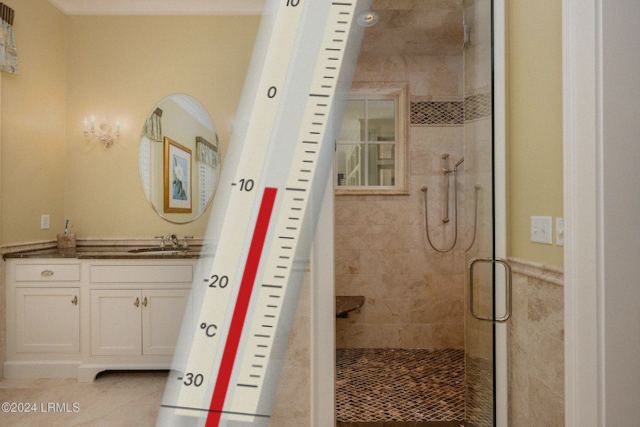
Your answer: -10 °C
